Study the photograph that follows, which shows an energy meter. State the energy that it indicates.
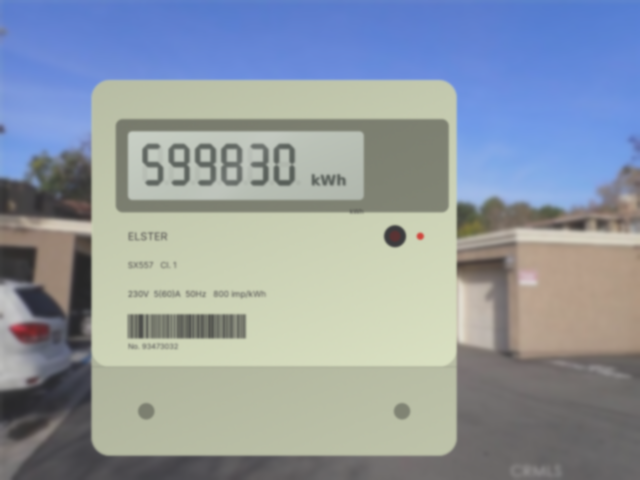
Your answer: 599830 kWh
